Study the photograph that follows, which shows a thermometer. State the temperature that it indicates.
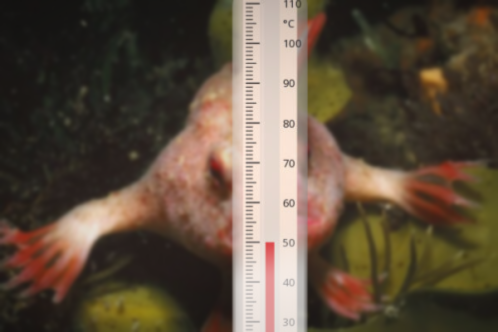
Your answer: 50 °C
